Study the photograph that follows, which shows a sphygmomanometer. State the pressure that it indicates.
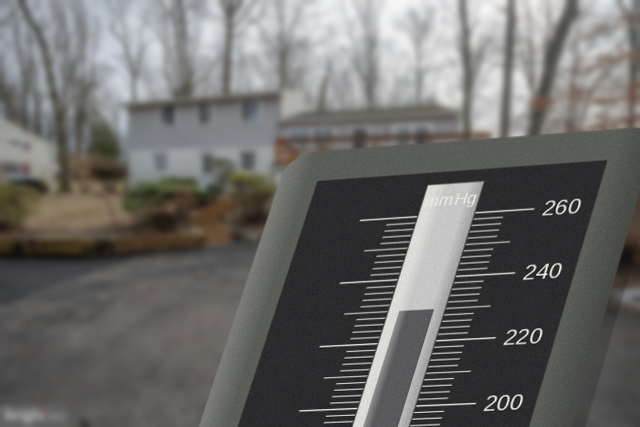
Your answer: 230 mmHg
